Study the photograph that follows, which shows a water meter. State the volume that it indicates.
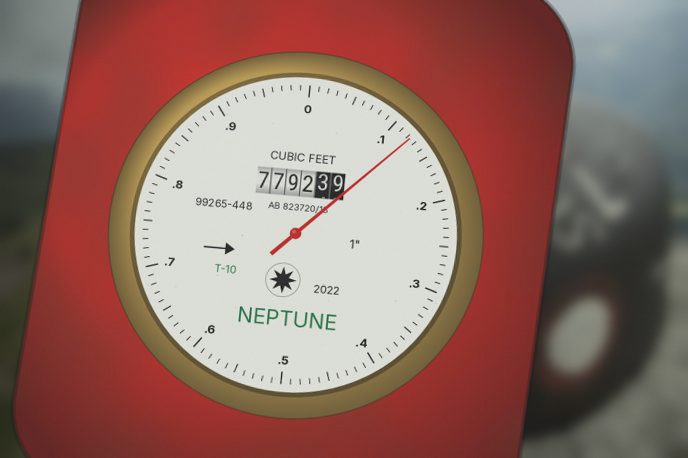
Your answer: 779239.12 ft³
